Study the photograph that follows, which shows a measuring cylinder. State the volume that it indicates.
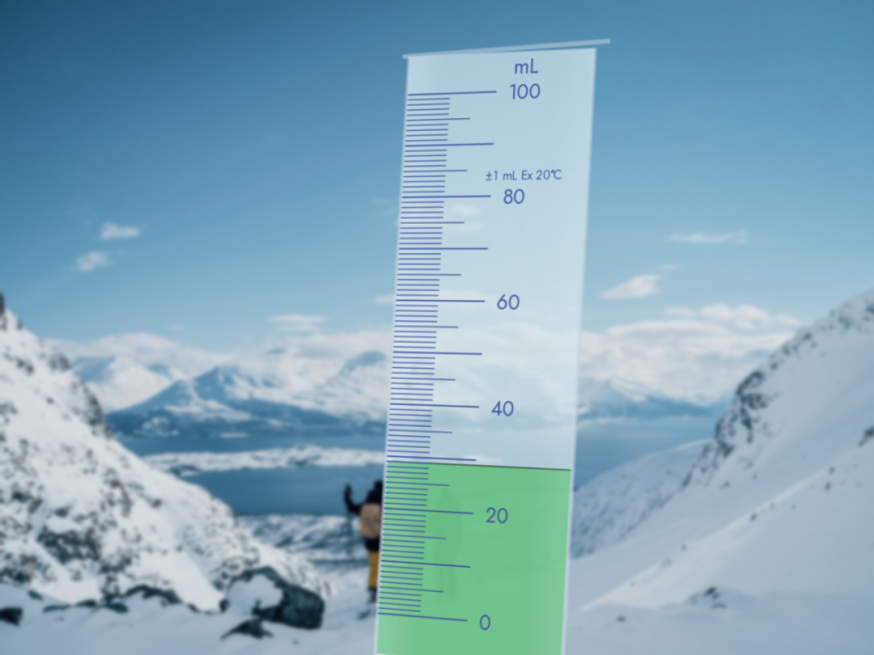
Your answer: 29 mL
